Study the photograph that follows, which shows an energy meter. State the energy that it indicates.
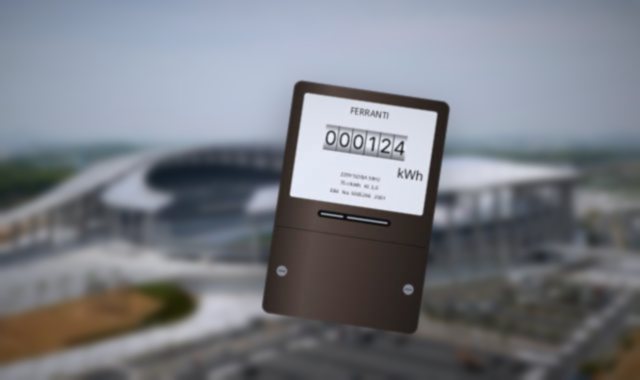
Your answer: 124 kWh
